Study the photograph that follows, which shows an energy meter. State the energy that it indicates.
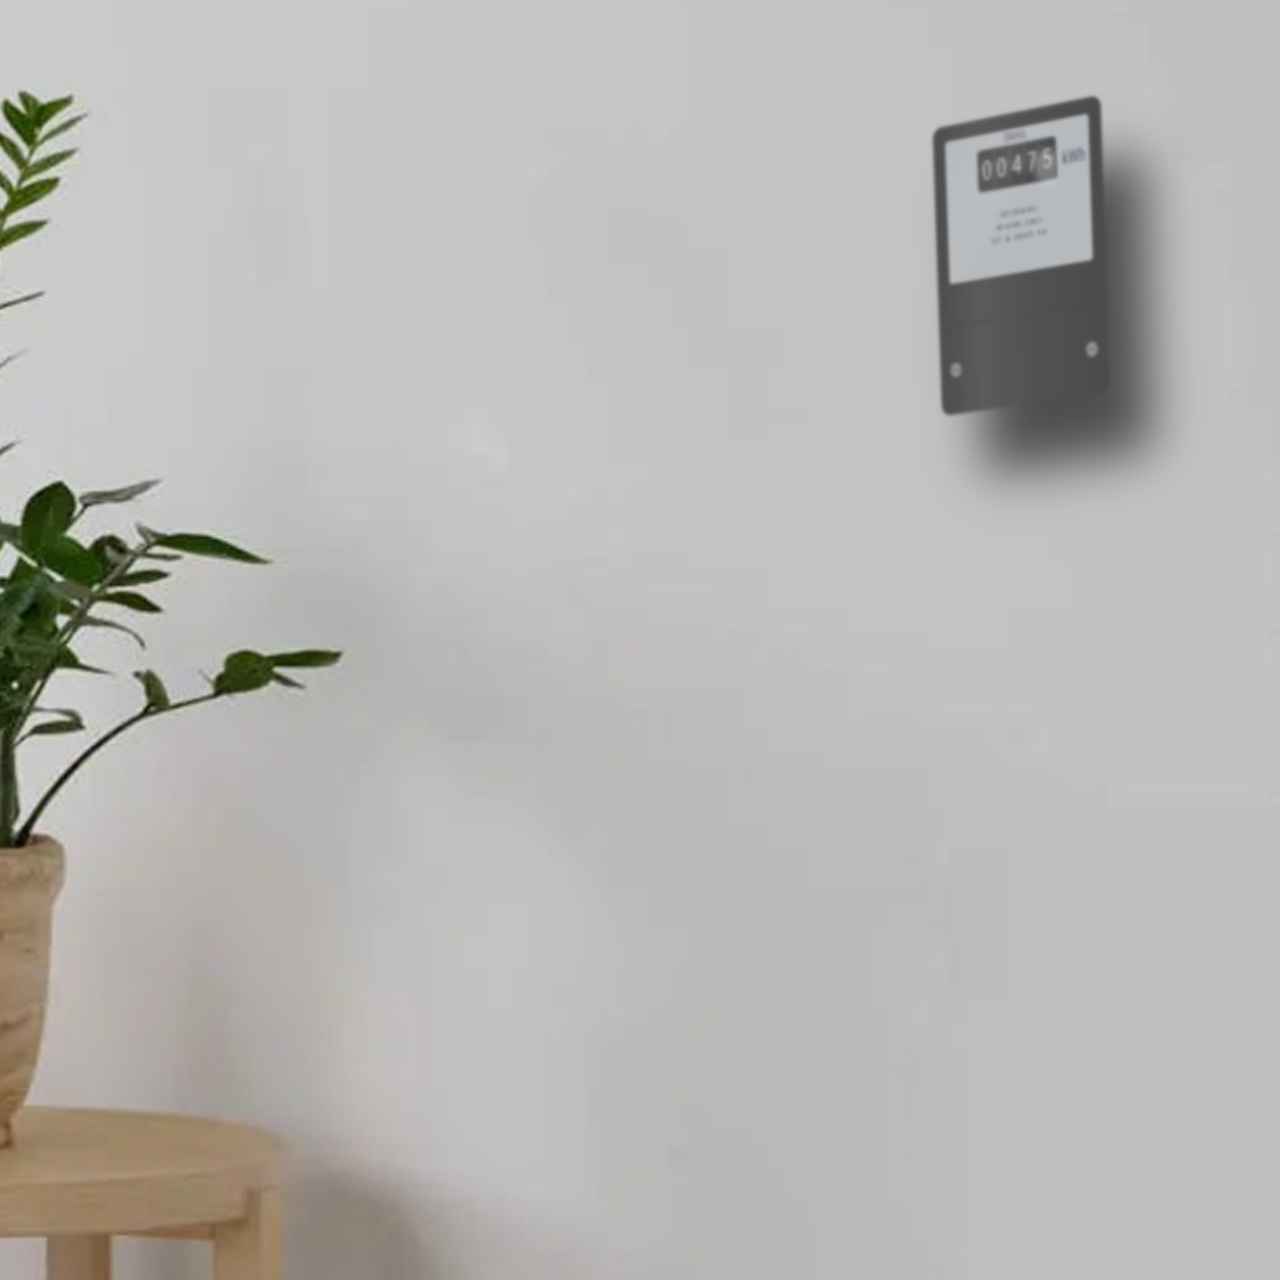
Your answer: 475 kWh
